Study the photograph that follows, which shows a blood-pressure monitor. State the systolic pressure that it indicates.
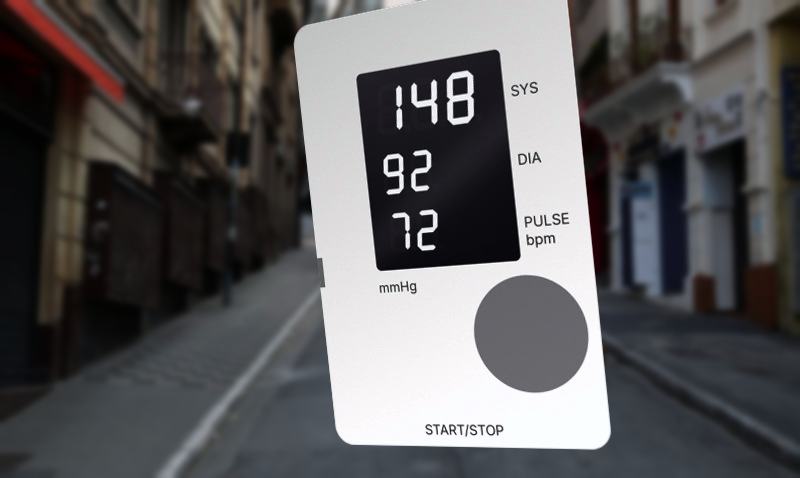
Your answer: 148 mmHg
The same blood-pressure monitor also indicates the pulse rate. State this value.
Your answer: 72 bpm
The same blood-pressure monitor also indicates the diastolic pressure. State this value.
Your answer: 92 mmHg
